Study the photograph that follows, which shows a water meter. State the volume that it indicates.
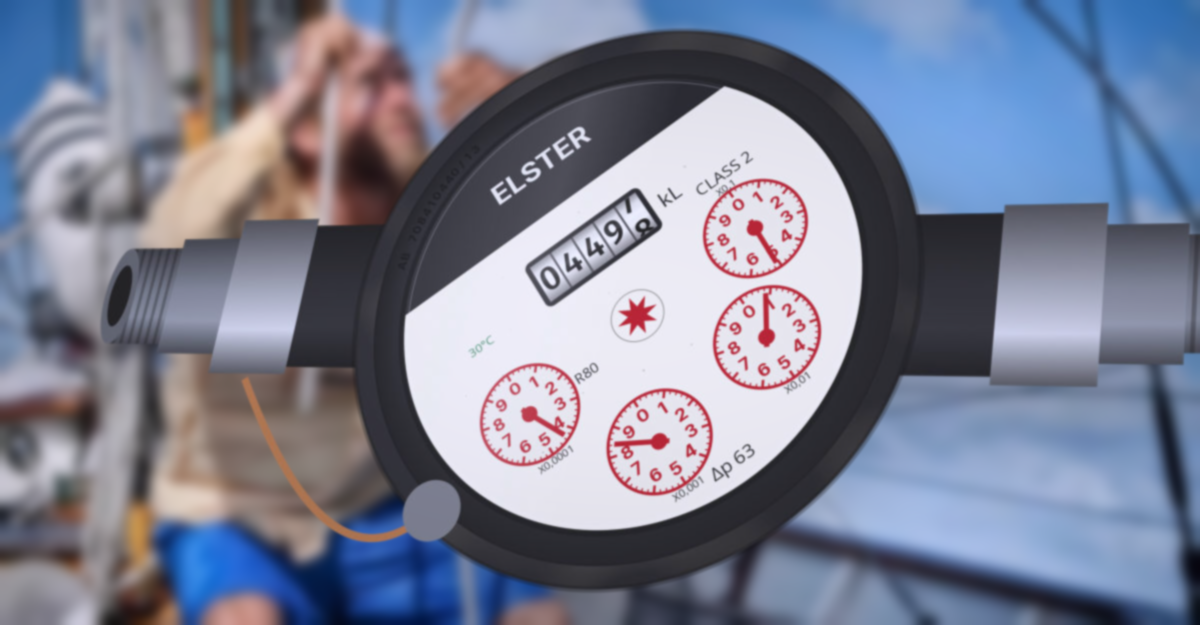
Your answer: 4497.5084 kL
